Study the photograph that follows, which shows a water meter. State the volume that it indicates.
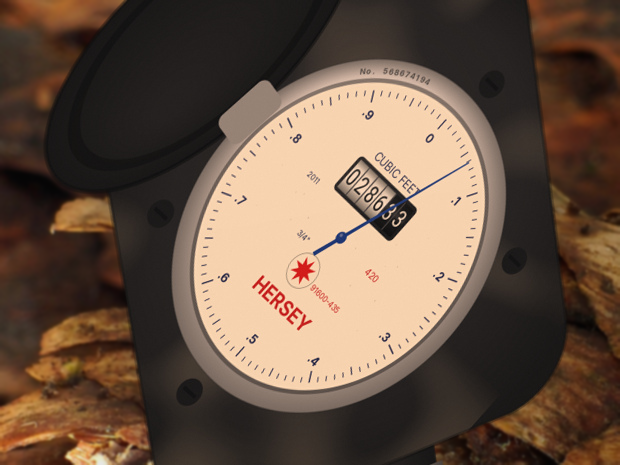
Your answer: 28633.06 ft³
